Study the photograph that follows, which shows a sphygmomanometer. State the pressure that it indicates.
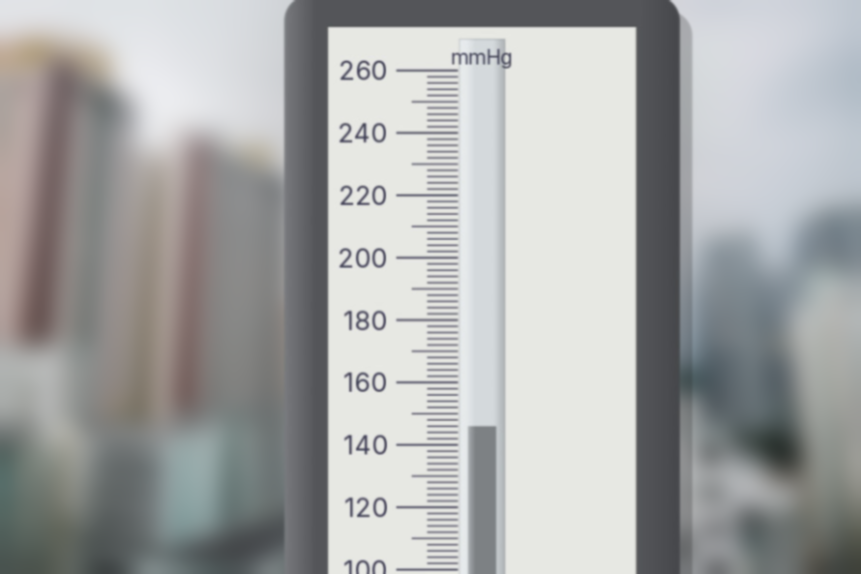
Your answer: 146 mmHg
